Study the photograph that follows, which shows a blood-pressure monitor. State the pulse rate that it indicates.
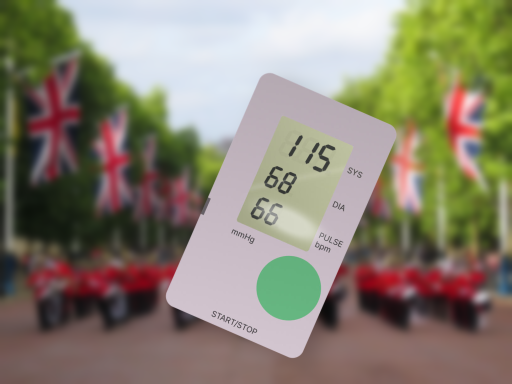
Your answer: 66 bpm
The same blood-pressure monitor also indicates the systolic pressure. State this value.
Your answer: 115 mmHg
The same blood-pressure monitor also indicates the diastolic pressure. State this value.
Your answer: 68 mmHg
